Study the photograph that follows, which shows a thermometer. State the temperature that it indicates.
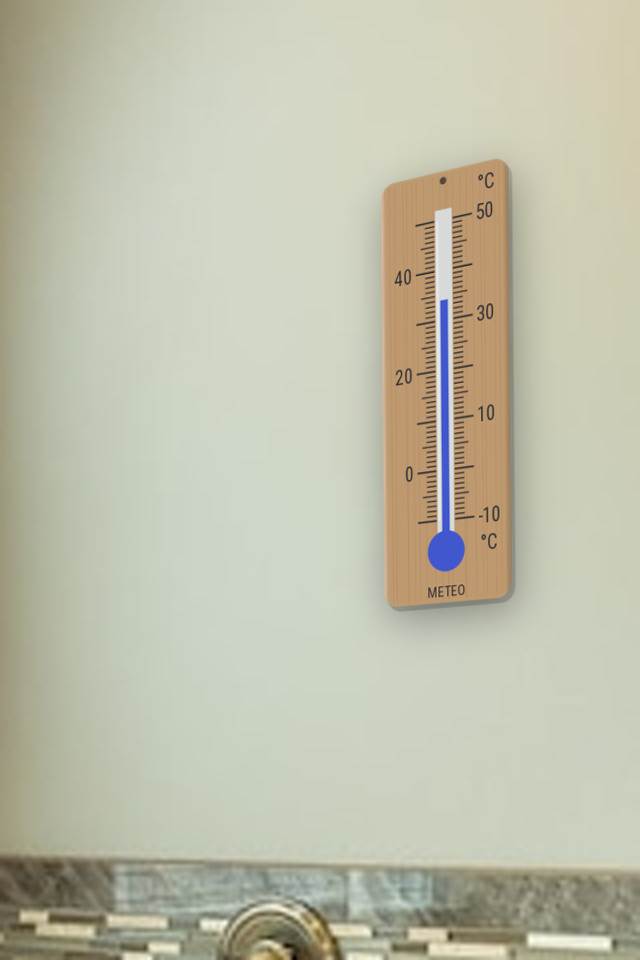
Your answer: 34 °C
